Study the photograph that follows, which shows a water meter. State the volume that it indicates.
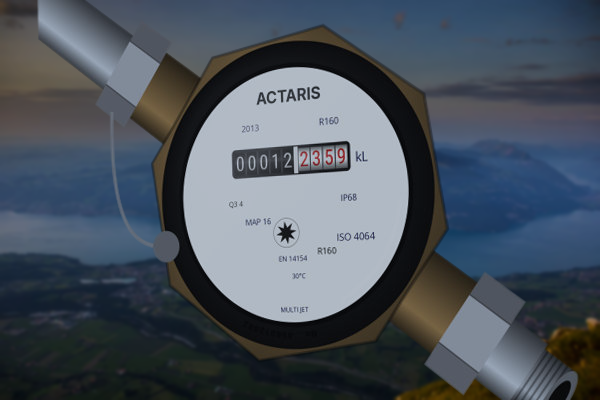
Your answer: 12.2359 kL
